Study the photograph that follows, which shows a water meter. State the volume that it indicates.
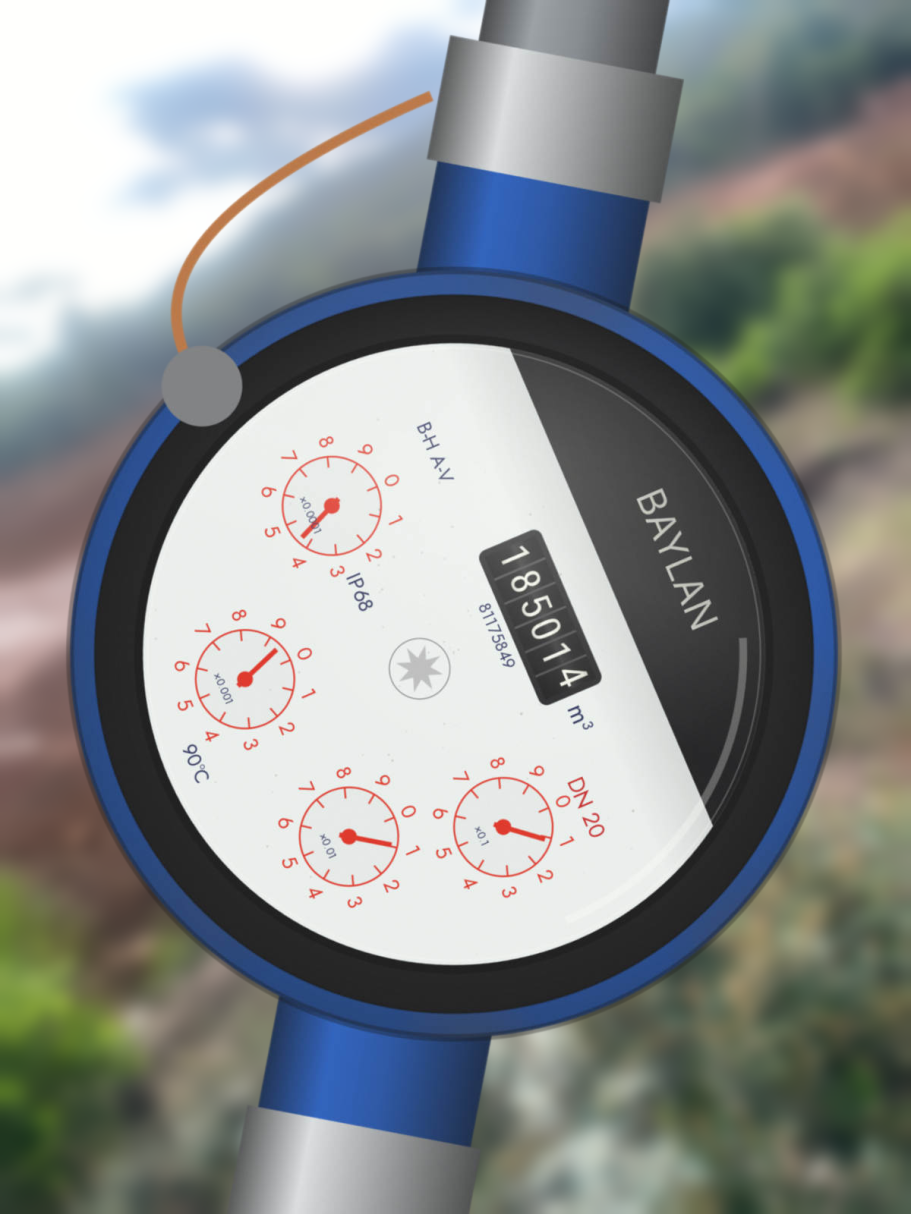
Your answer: 185014.1094 m³
